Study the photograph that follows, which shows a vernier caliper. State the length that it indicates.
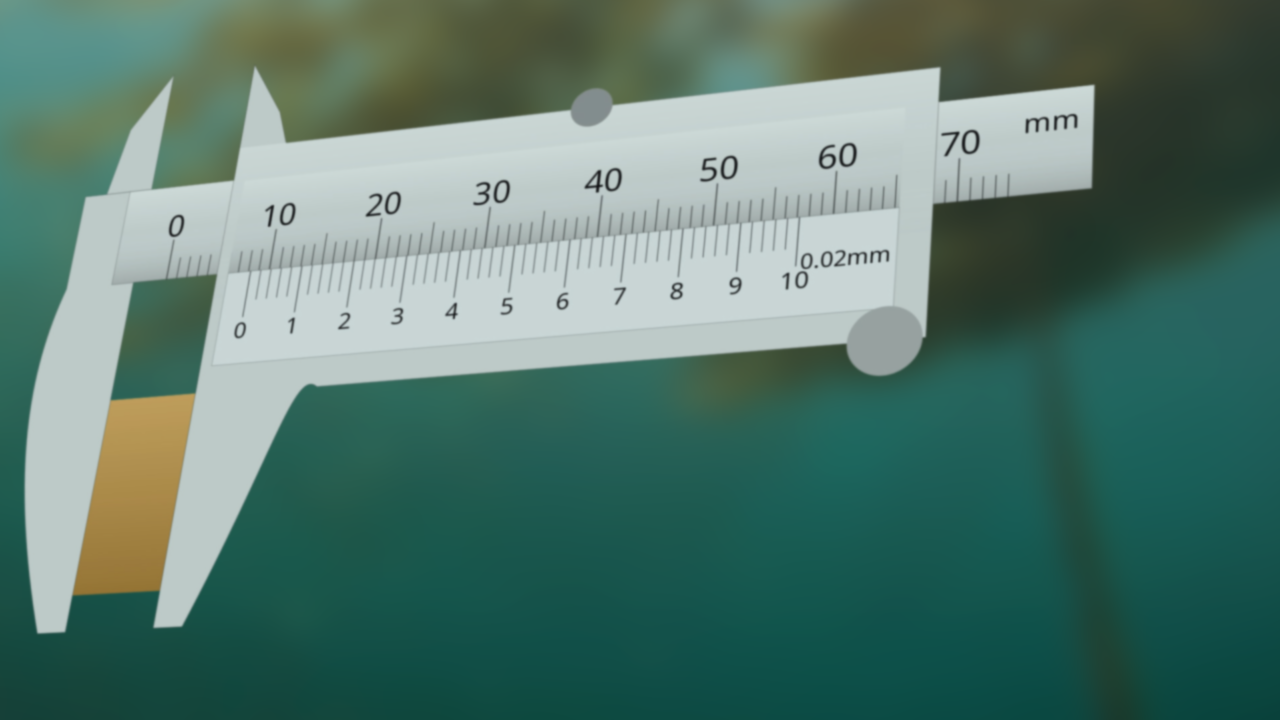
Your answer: 8.2 mm
